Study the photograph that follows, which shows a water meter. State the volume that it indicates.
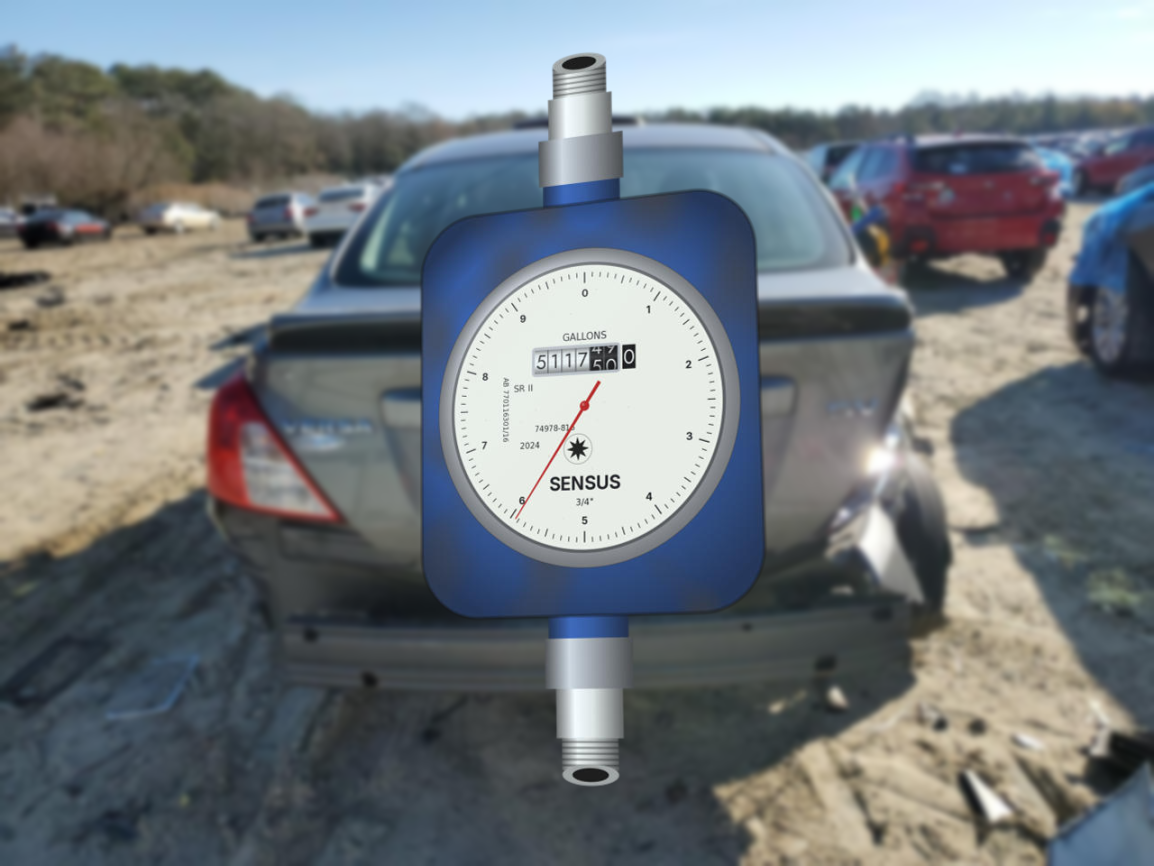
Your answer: 5117495.9 gal
